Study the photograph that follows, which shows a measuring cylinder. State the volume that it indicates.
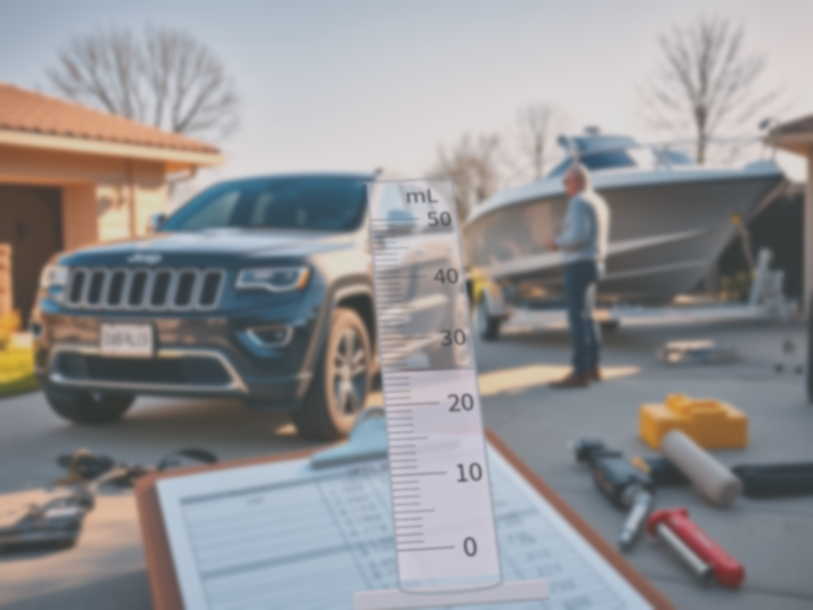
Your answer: 25 mL
